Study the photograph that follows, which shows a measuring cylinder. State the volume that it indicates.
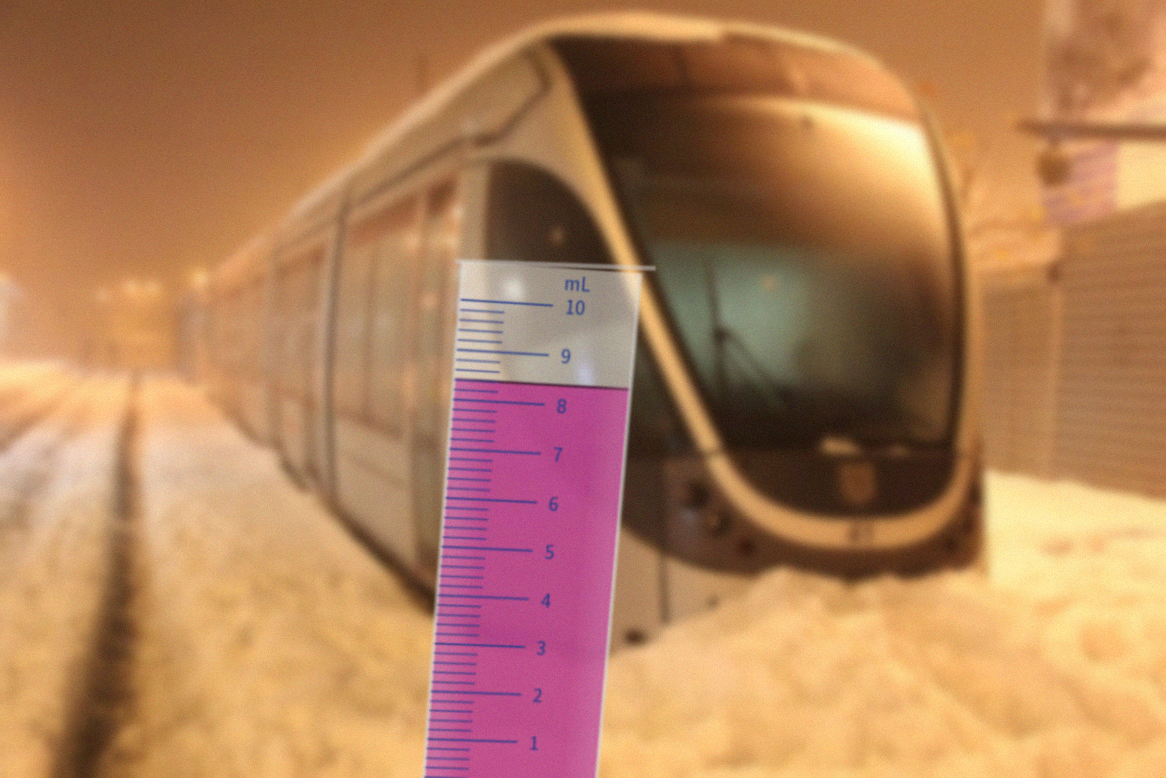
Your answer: 8.4 mL
